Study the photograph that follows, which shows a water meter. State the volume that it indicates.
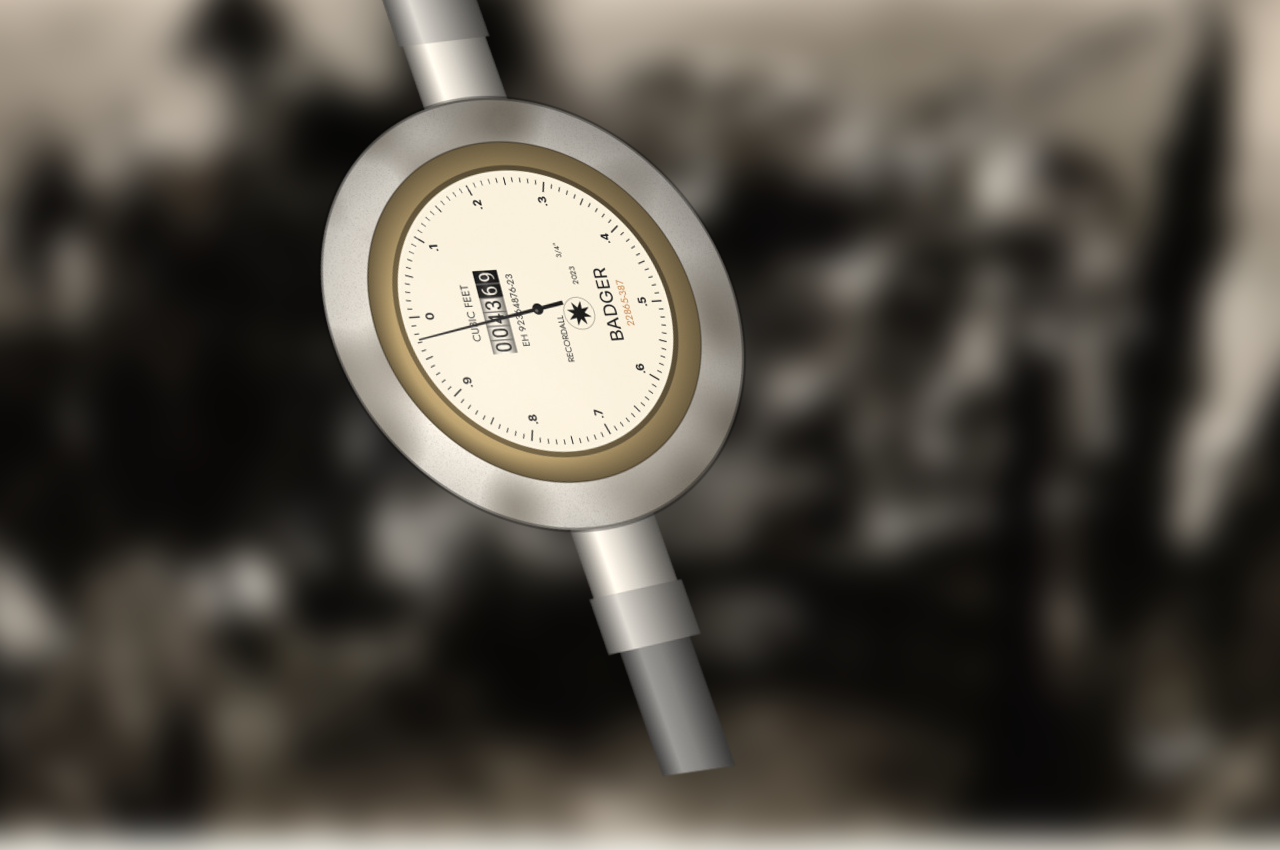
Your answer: 4368.97 ft³
